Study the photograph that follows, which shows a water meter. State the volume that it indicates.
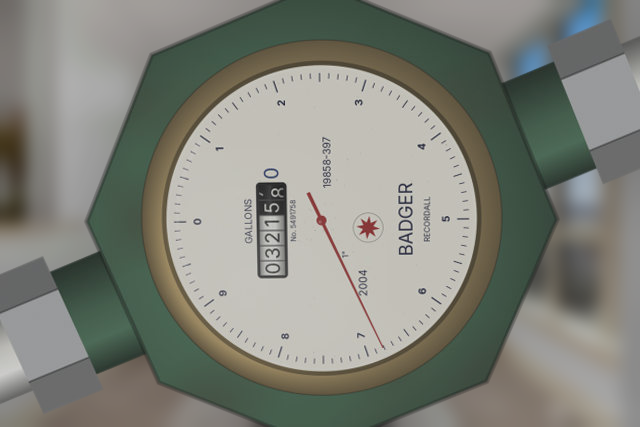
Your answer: 321576.8 gal
